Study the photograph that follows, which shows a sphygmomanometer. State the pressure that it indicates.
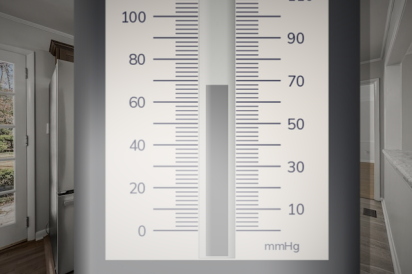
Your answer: 68 mmHg
